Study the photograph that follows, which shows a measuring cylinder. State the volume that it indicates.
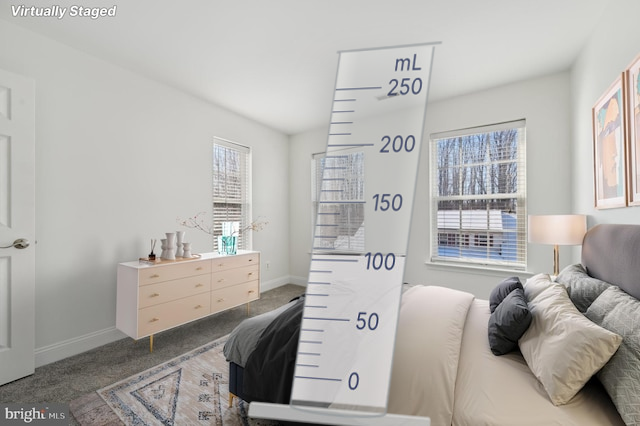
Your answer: 105 mL
